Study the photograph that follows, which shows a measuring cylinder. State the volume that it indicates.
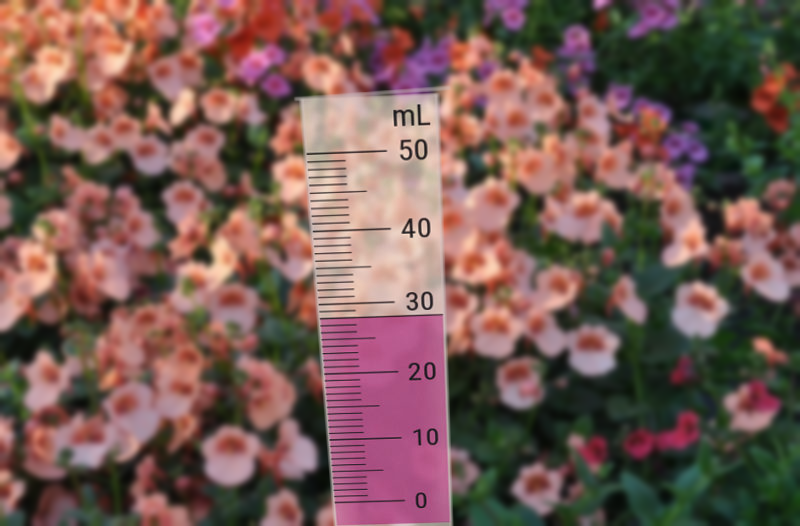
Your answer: 28 mL
